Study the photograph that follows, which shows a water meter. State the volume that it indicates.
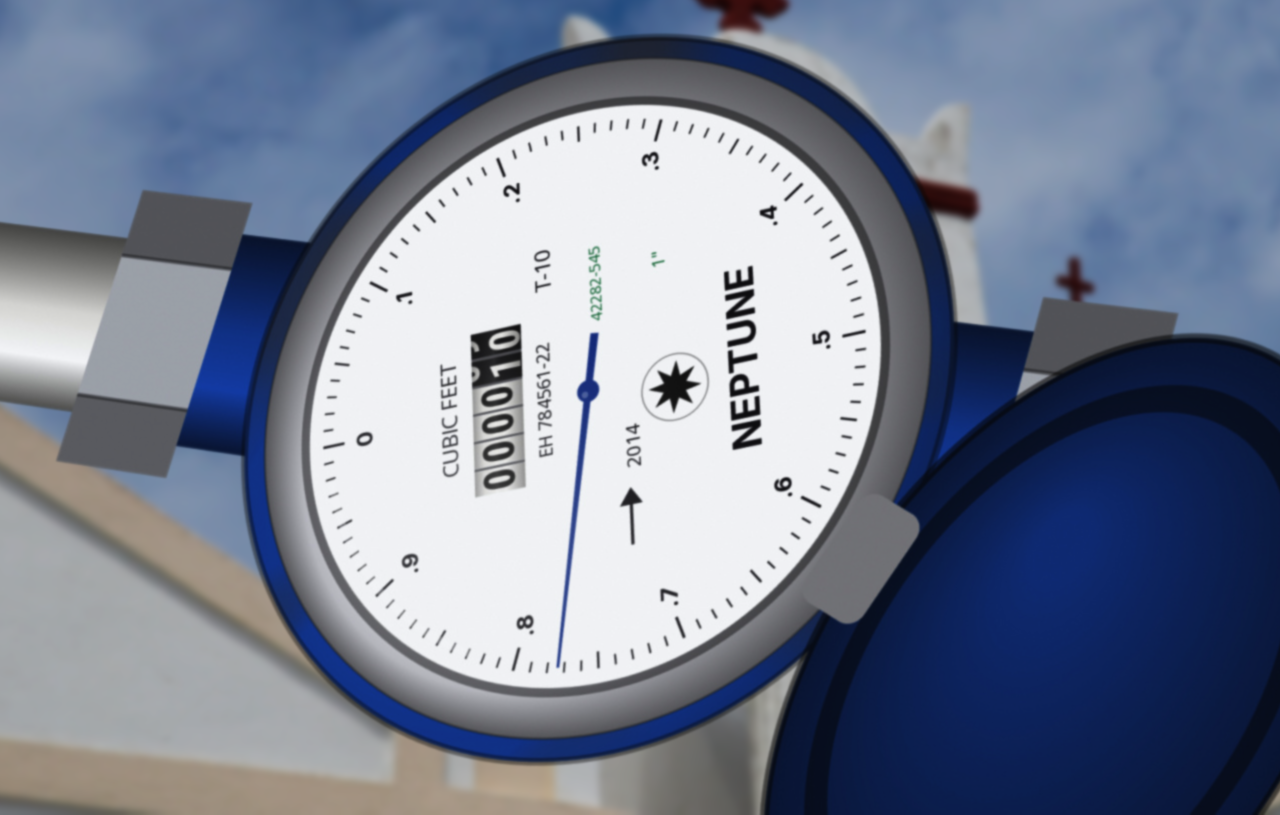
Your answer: 9.77 ft³
